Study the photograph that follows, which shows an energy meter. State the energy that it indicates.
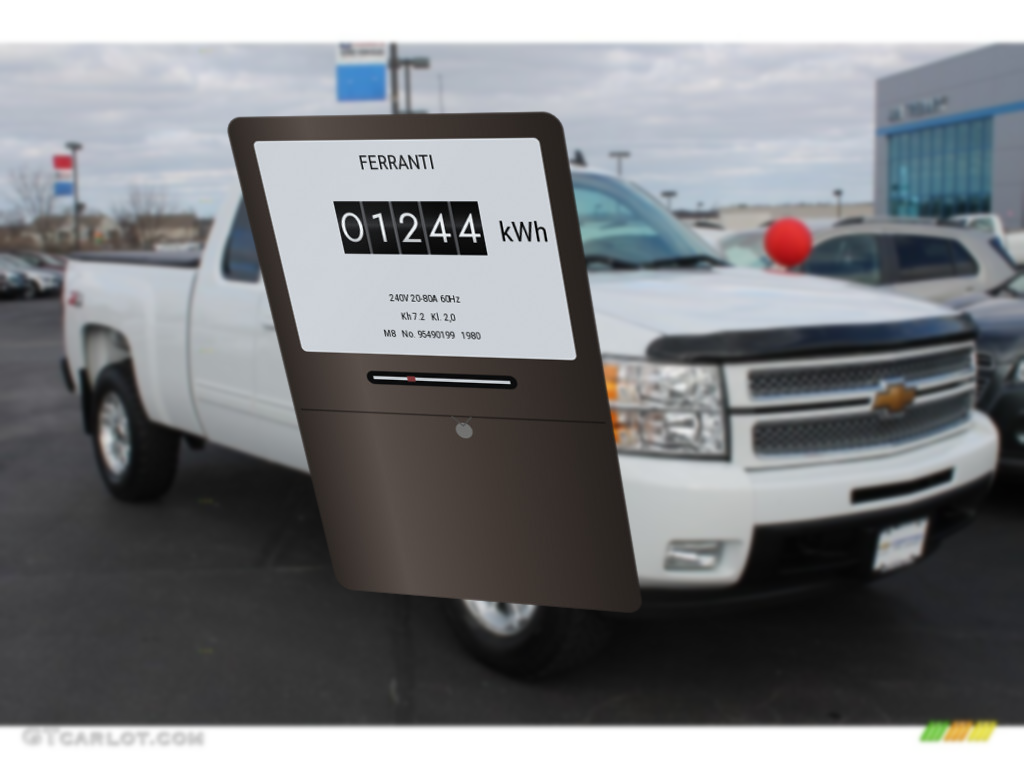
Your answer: 1244 kWh
